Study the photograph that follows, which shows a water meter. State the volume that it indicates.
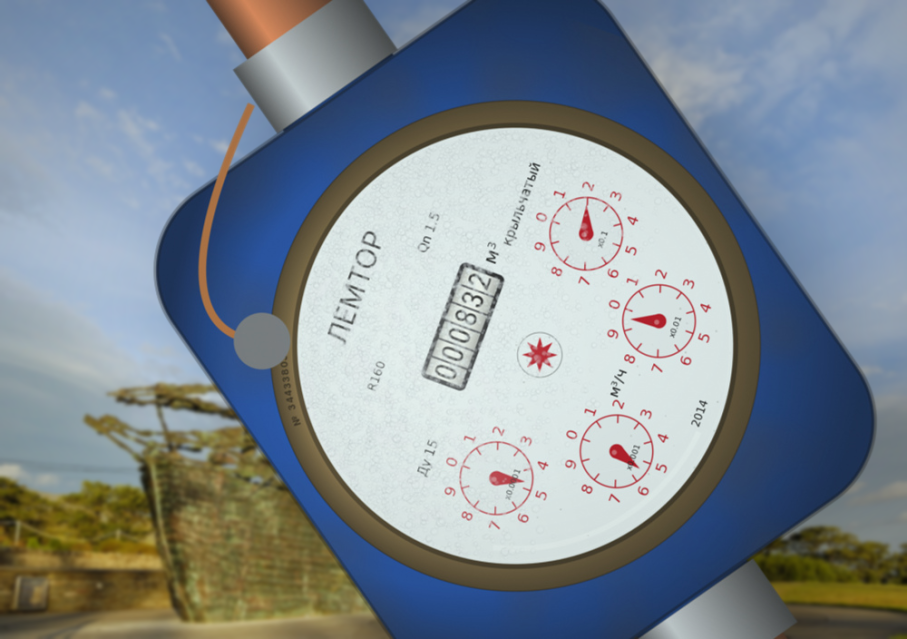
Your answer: 832.1954 m³
